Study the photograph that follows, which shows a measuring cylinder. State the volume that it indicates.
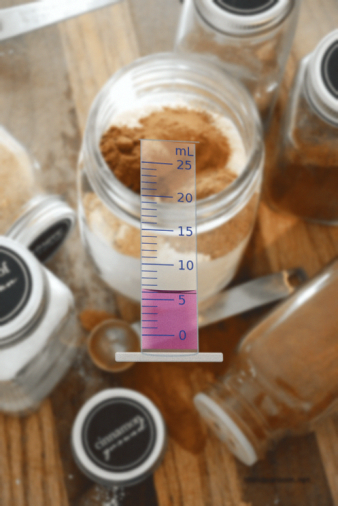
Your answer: 6 mL
